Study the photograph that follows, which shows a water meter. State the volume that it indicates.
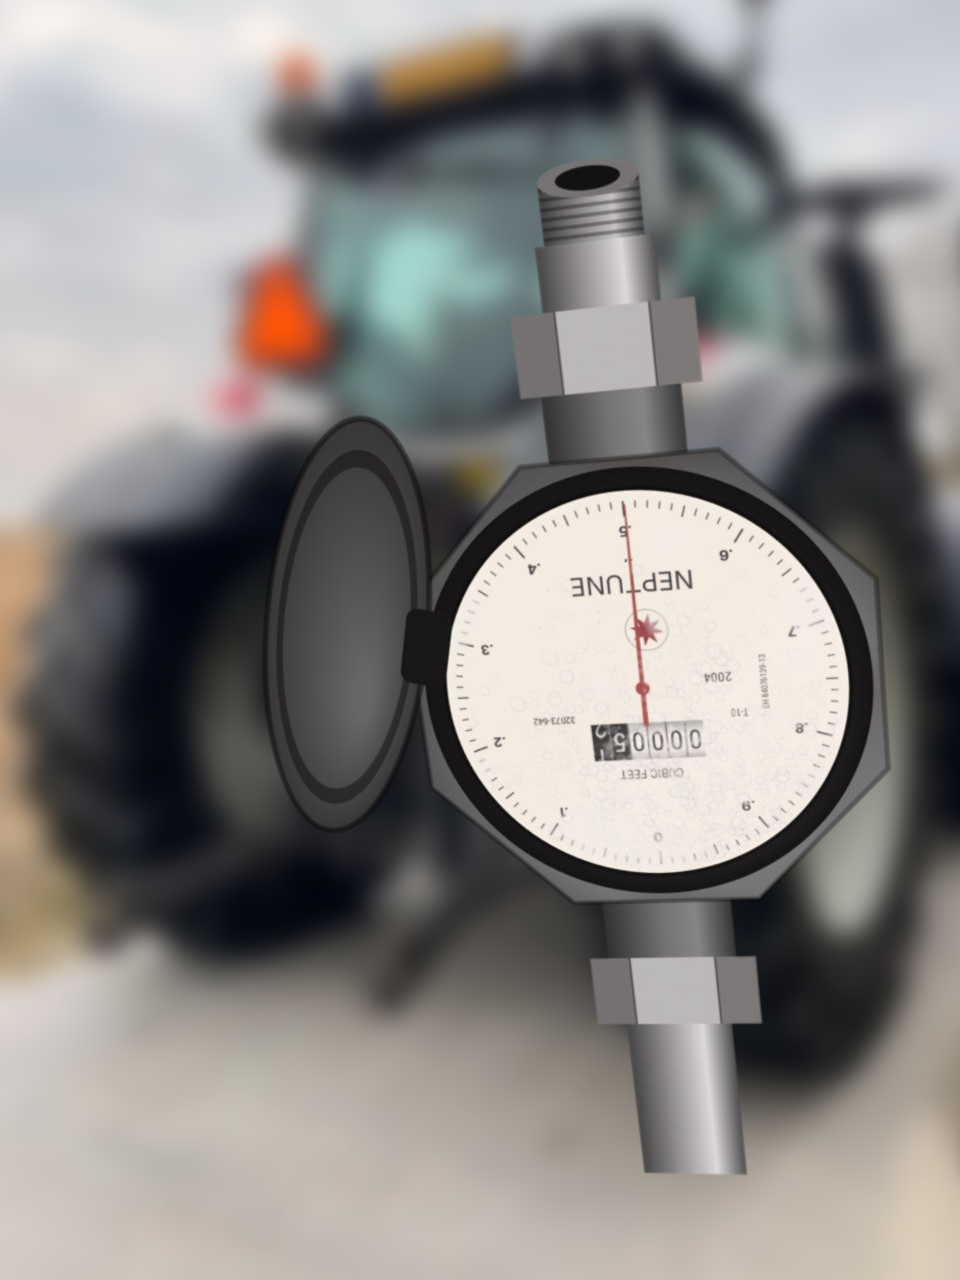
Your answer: 51.50 ft³
